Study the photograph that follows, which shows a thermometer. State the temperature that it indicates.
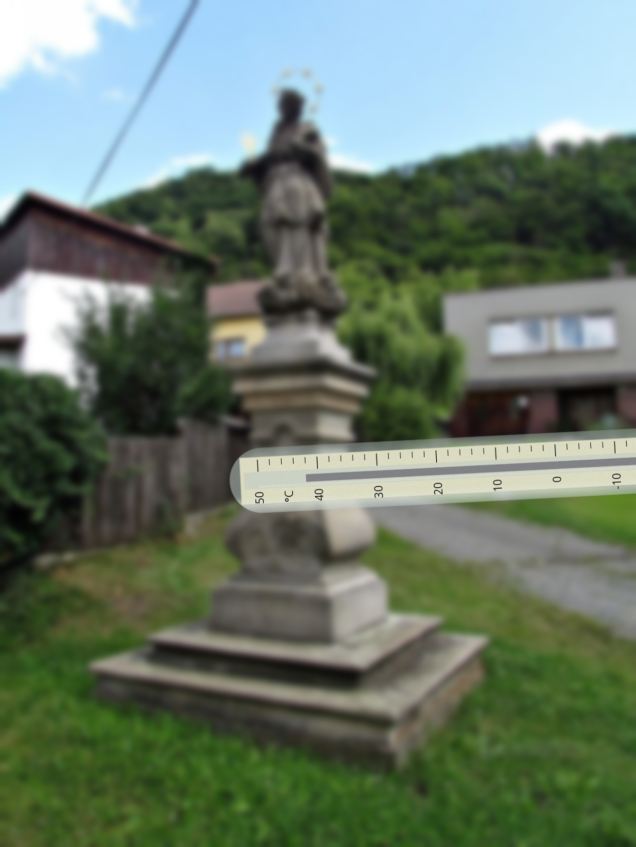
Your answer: 42 °C
